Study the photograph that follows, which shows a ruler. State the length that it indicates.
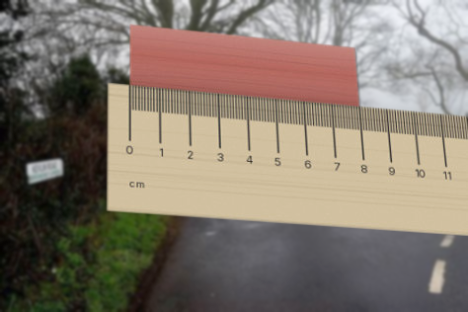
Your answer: 8 cm
